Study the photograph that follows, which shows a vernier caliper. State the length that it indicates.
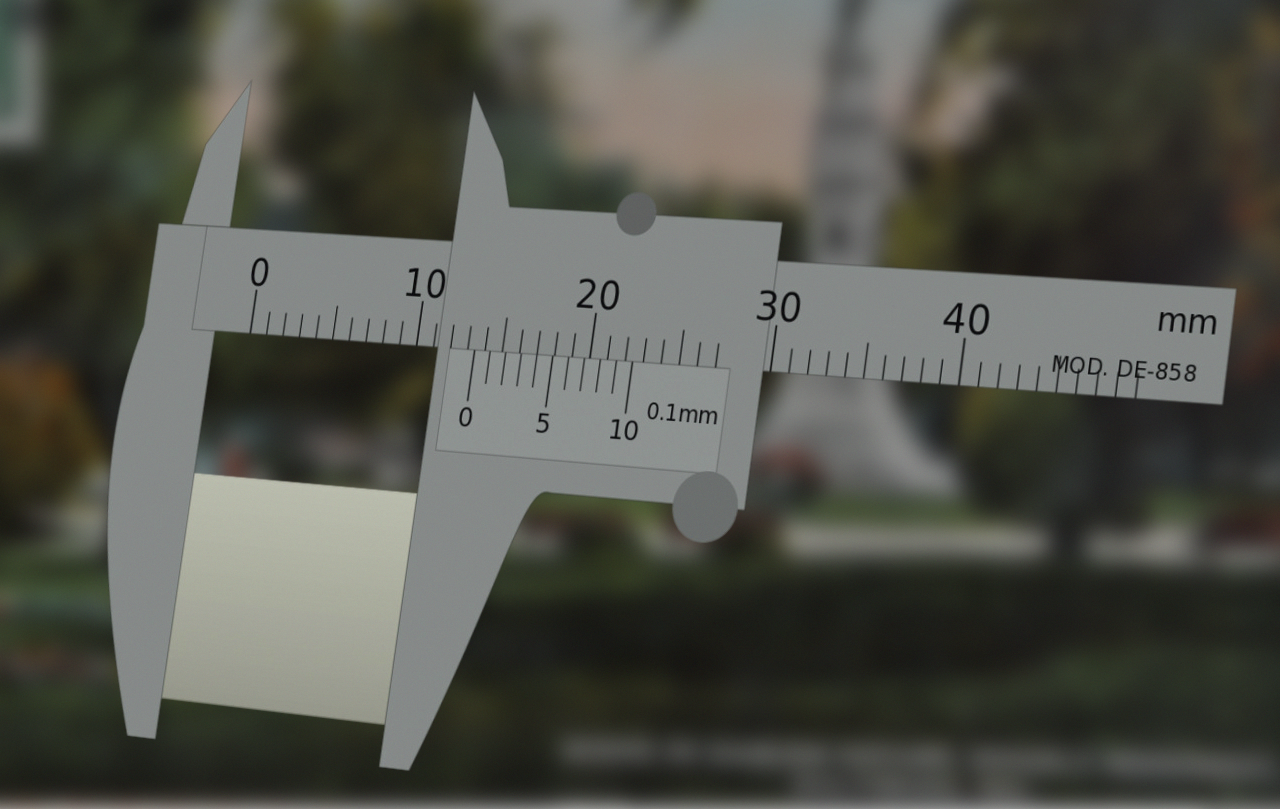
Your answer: 13.4 mm
